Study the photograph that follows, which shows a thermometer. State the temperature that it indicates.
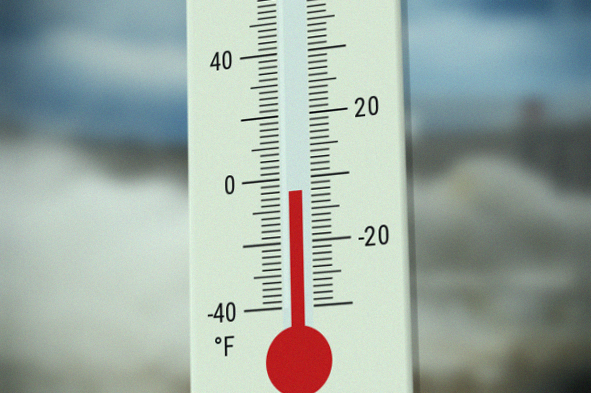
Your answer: -4 °F
